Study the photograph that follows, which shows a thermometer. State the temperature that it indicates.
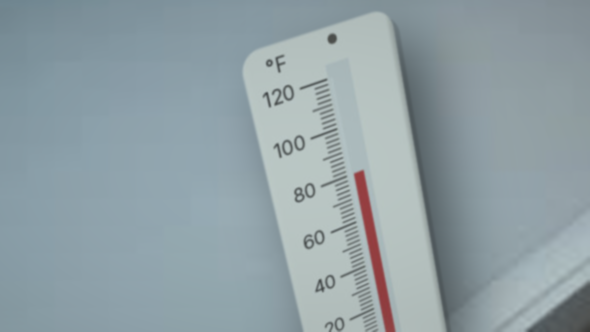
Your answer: 80 °F
